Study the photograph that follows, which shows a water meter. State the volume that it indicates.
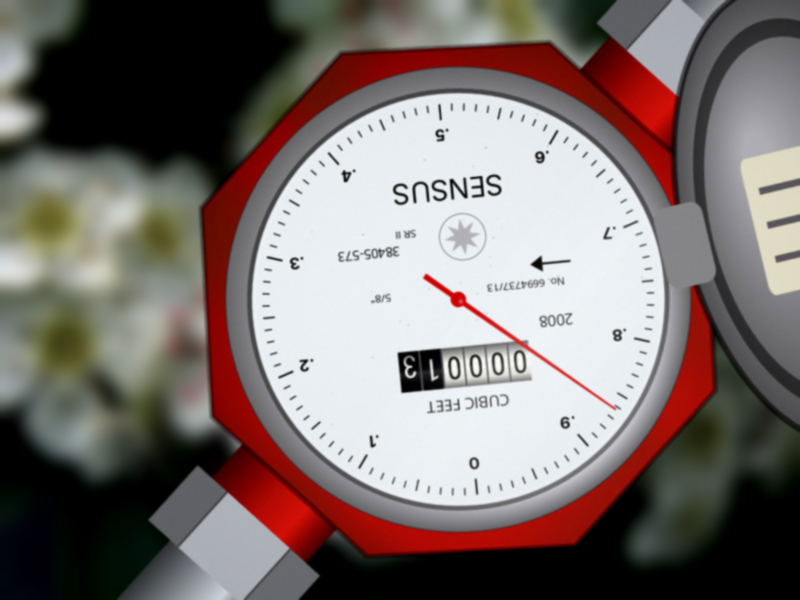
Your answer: 12.86 ft³
